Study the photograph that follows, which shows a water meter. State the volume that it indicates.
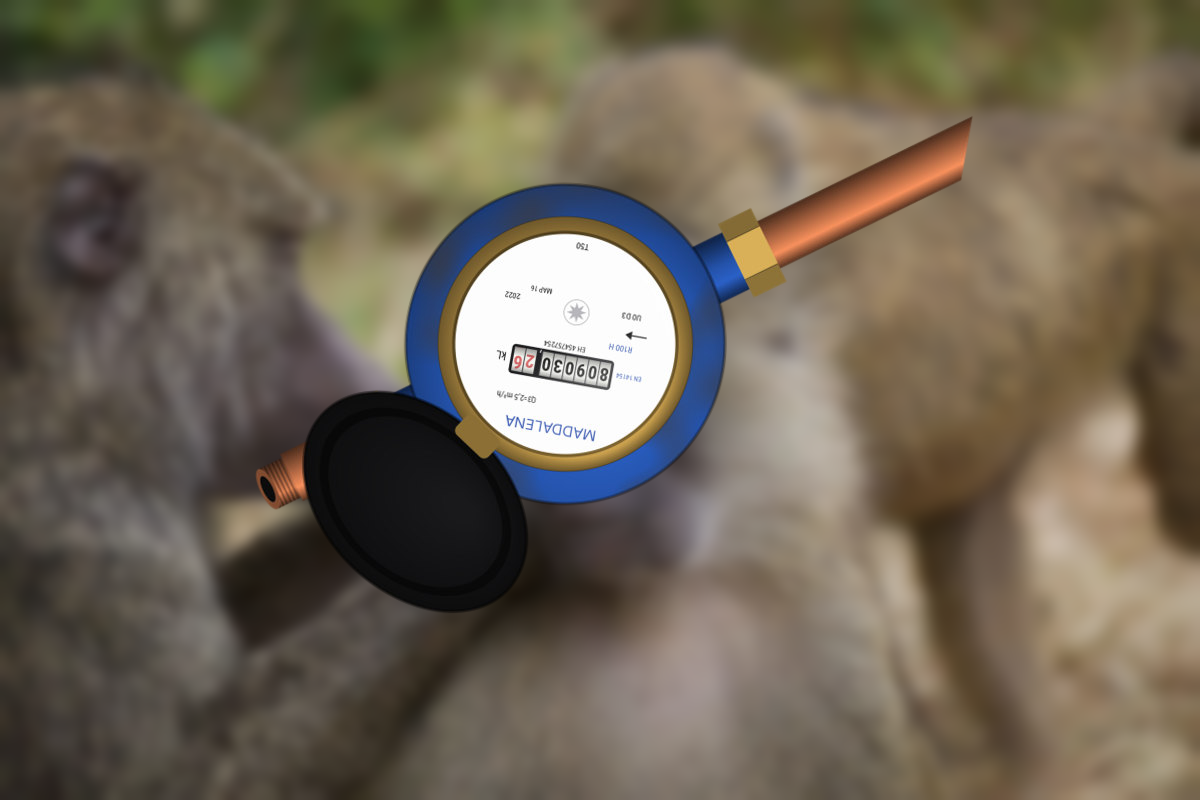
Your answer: 809030.26 kL
